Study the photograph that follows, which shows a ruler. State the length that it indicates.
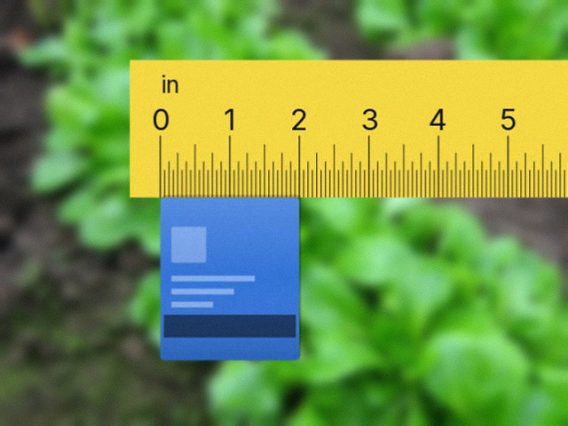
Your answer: 2 in
